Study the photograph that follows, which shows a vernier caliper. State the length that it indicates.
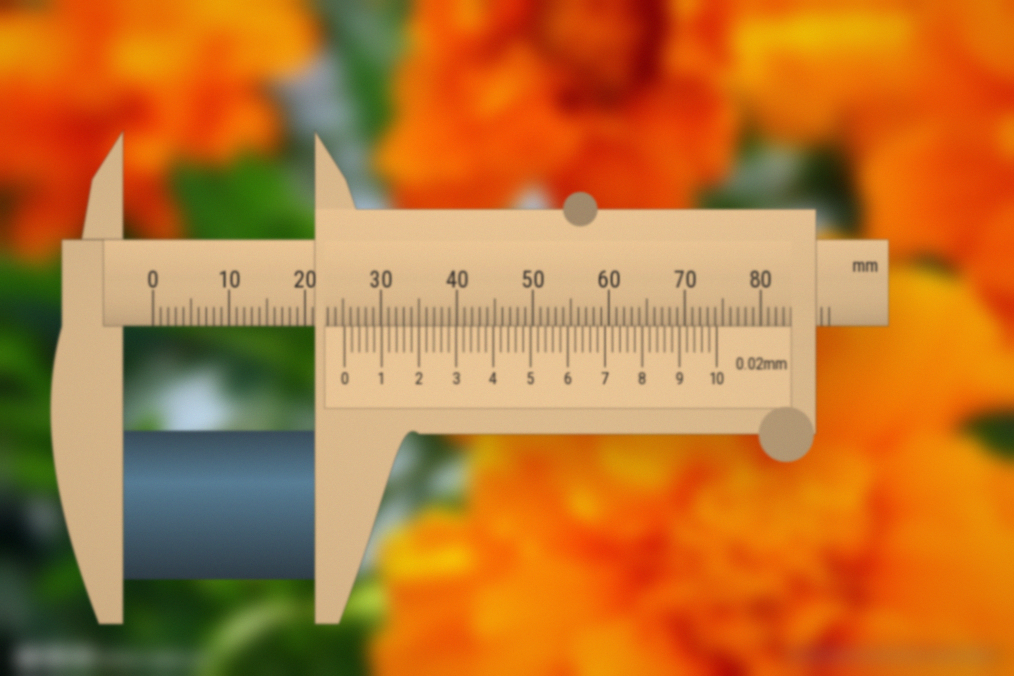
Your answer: 25.2 mm
